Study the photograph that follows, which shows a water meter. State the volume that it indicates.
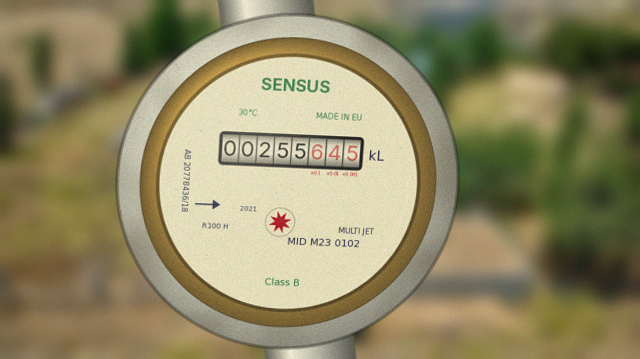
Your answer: 255.645 kL
